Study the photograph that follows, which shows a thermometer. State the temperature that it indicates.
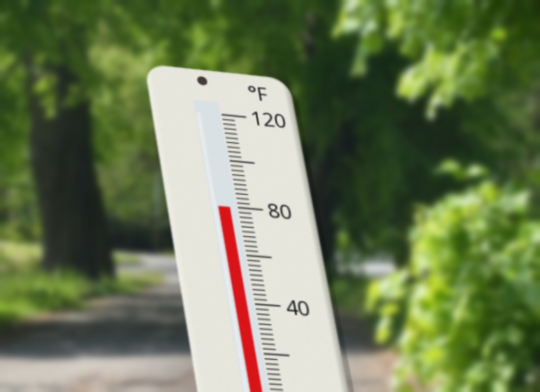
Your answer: 80 °F
